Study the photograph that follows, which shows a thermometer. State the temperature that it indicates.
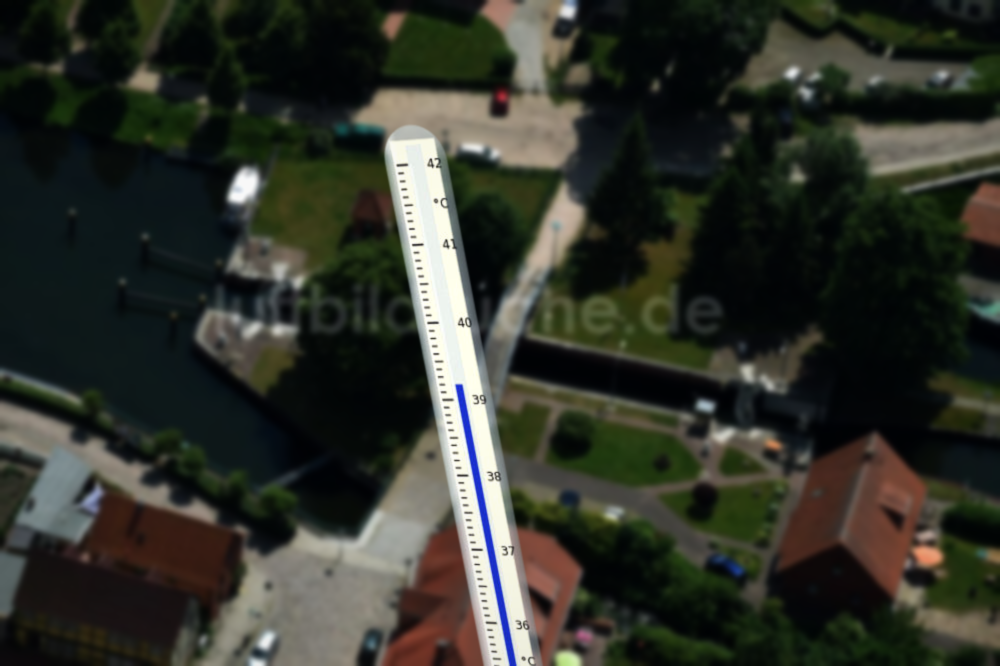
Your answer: 39.2 °C
